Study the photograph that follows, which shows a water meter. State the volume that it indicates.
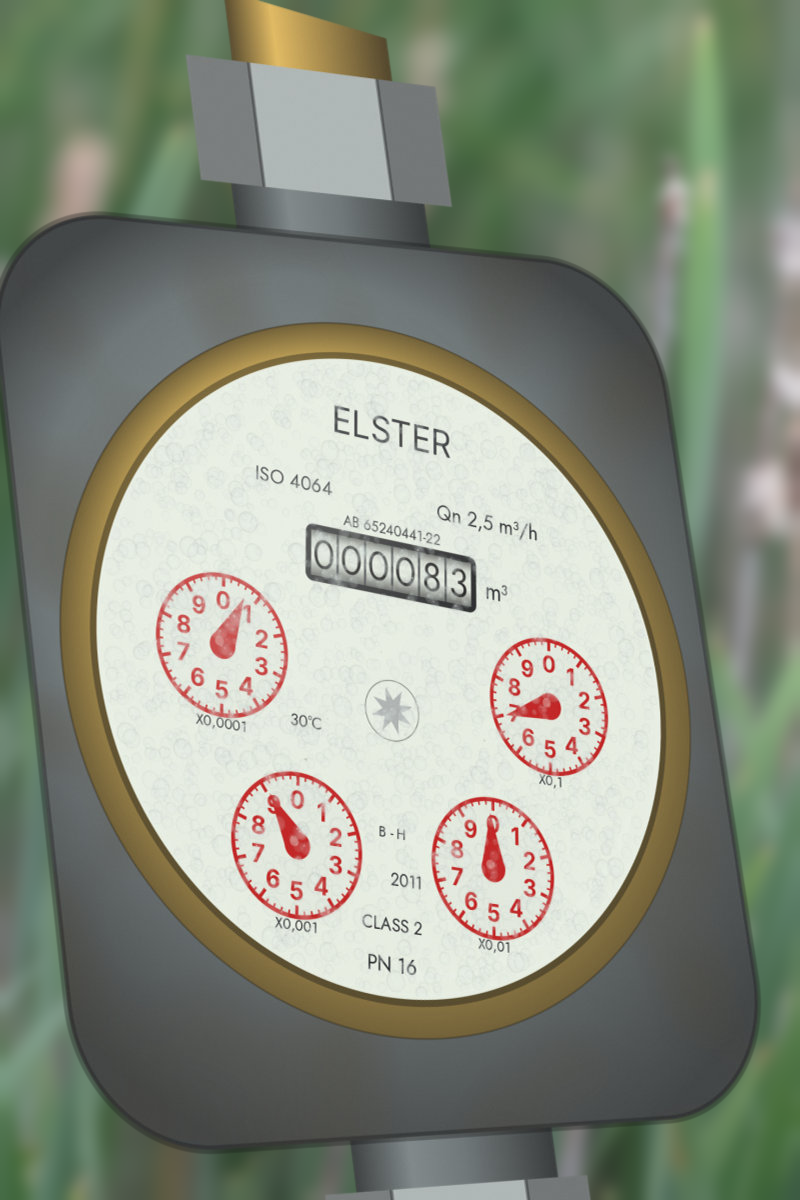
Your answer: 83.6990 m³
